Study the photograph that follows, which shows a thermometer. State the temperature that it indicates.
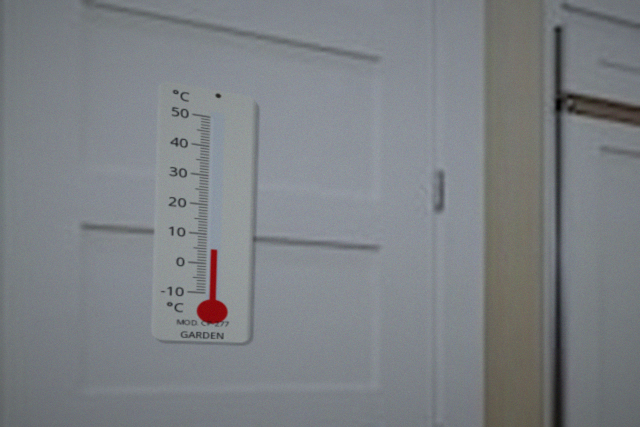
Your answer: 5 °C
